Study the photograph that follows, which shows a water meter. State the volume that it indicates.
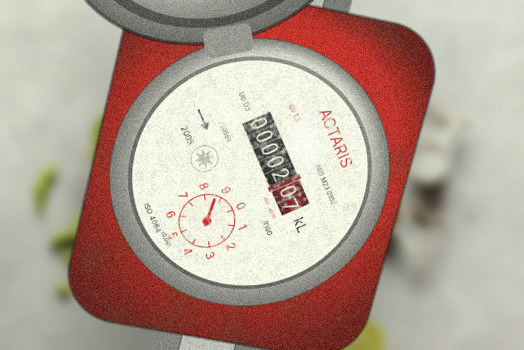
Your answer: 2.068 kL
